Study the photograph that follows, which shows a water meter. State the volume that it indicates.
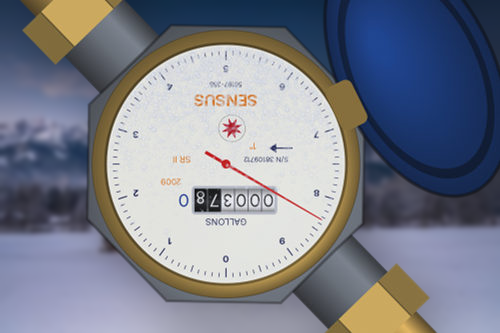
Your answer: 3778.3 gal
